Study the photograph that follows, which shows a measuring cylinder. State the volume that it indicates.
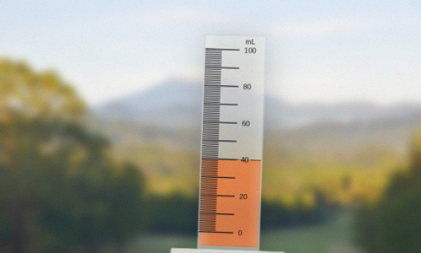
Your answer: 40 mL
